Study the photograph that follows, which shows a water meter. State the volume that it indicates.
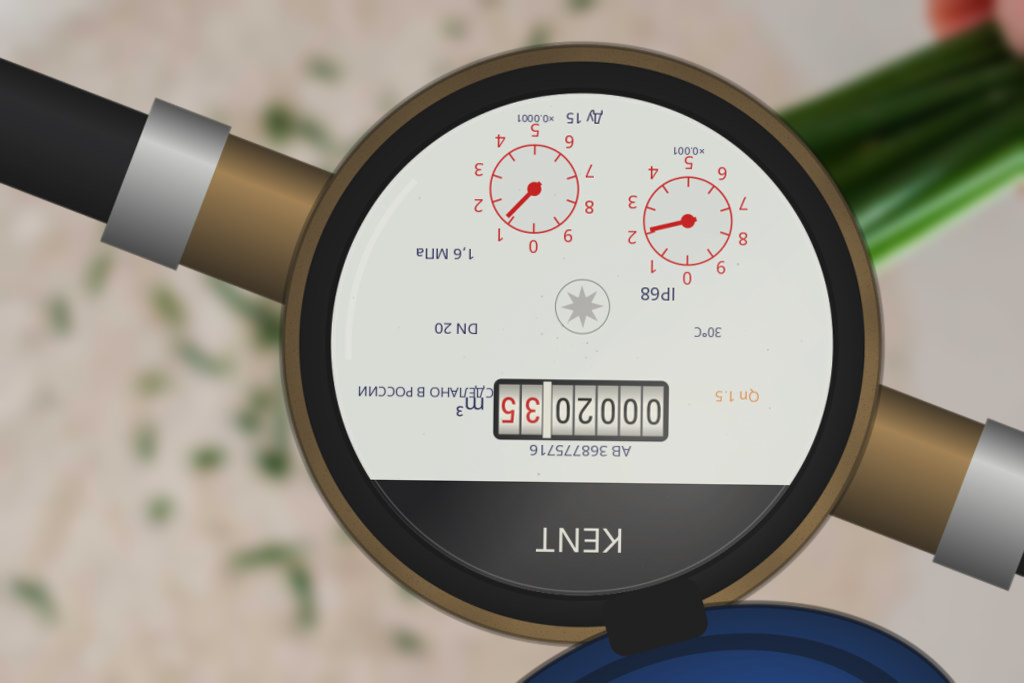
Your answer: 20.3521 m³
